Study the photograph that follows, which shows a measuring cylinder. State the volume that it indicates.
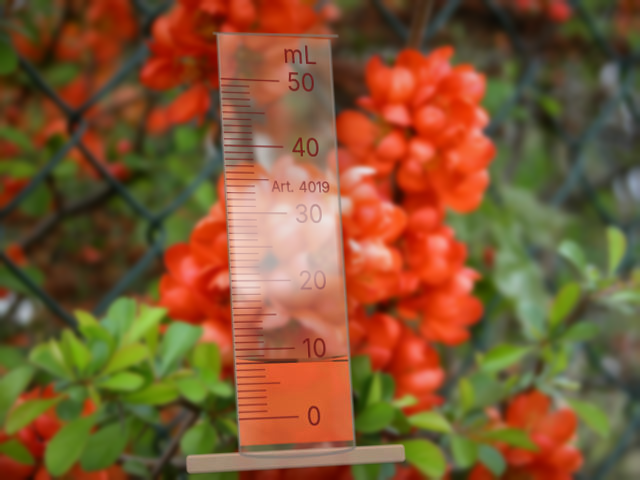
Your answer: 8 mL
